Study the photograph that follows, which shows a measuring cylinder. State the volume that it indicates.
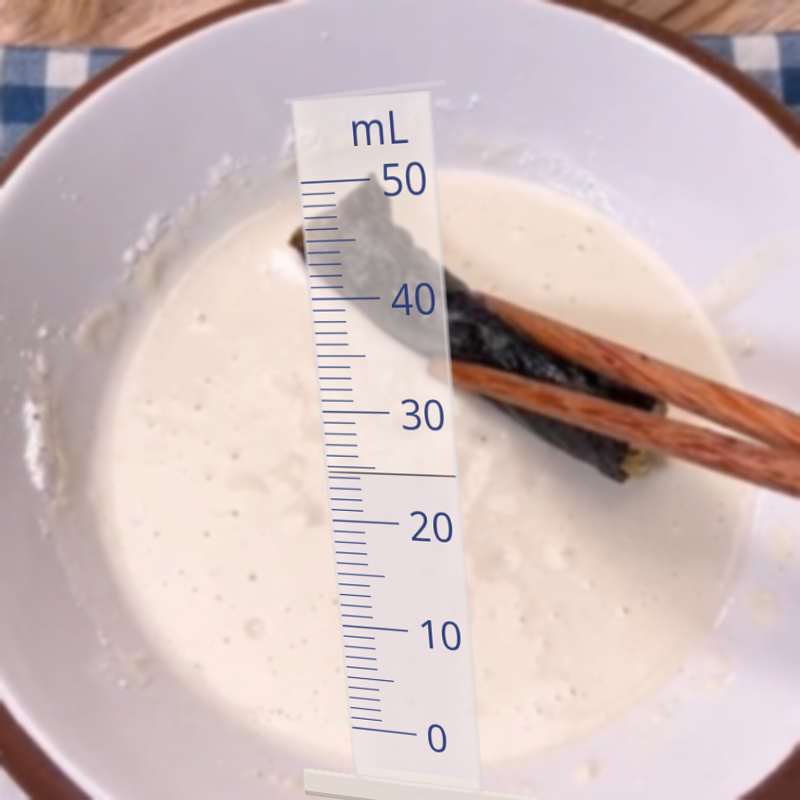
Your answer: 24.5 mL
